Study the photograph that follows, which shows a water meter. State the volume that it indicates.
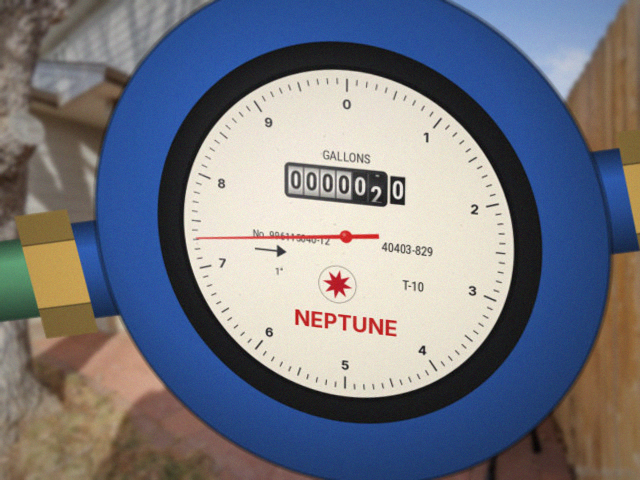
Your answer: 17.3 gal
